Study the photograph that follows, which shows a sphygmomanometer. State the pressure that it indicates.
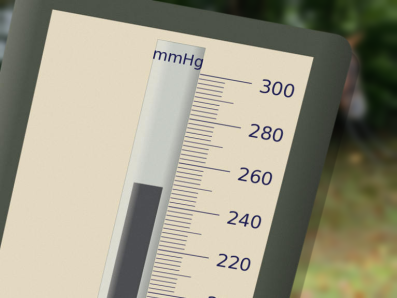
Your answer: 248 mmHg
